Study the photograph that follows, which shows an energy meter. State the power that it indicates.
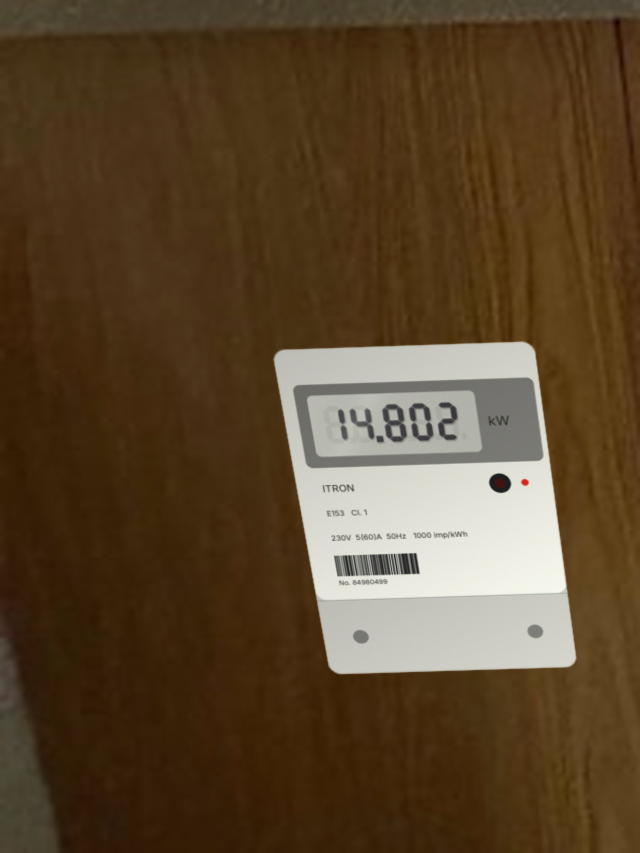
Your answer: 14.802 kW
